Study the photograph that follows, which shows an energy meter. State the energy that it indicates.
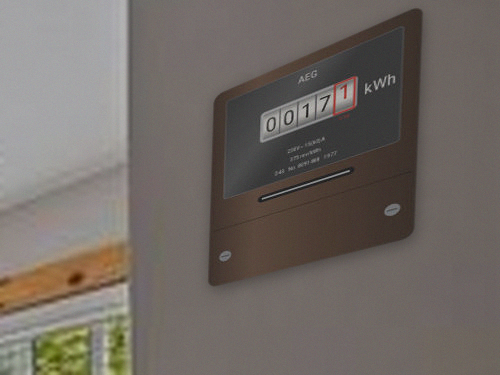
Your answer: 17.1 kWh
